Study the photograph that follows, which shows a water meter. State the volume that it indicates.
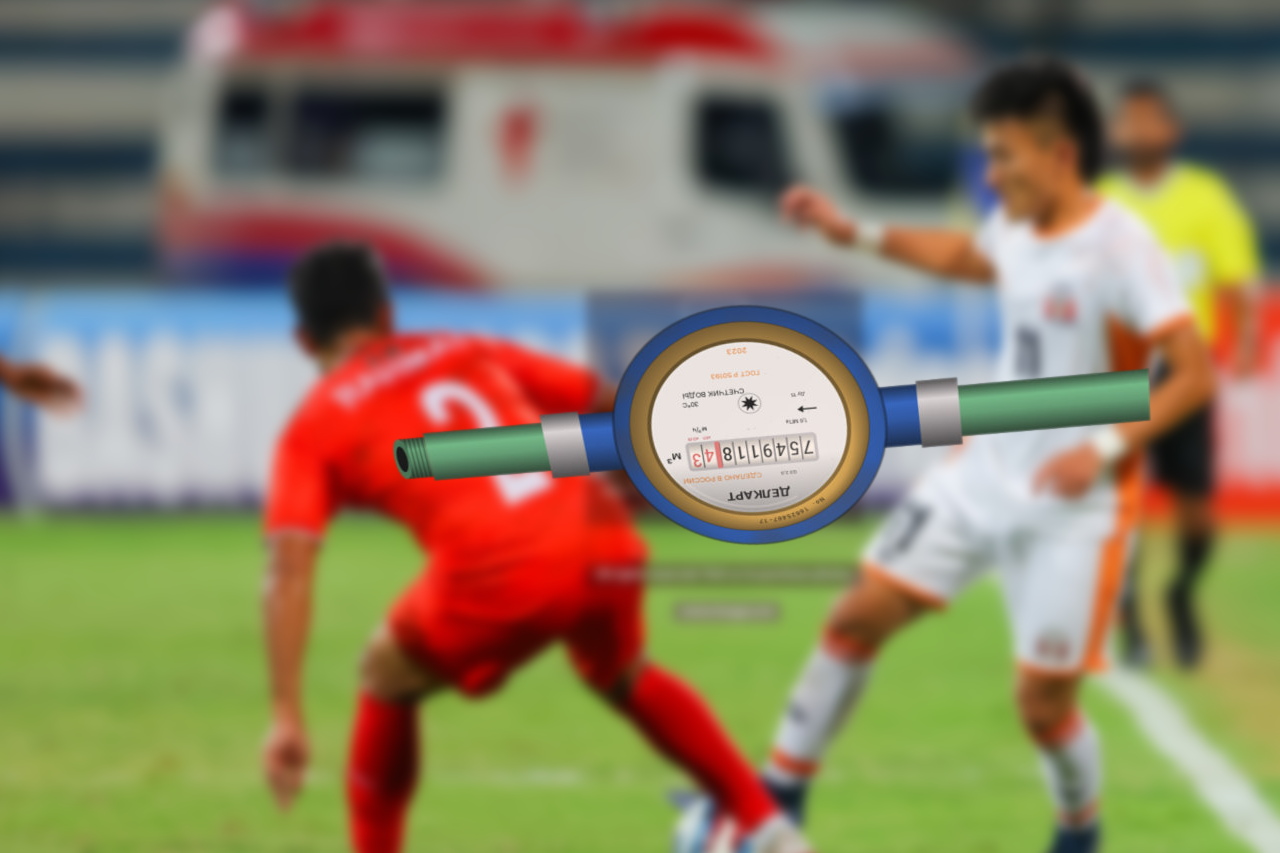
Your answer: 7549118.43 m³
